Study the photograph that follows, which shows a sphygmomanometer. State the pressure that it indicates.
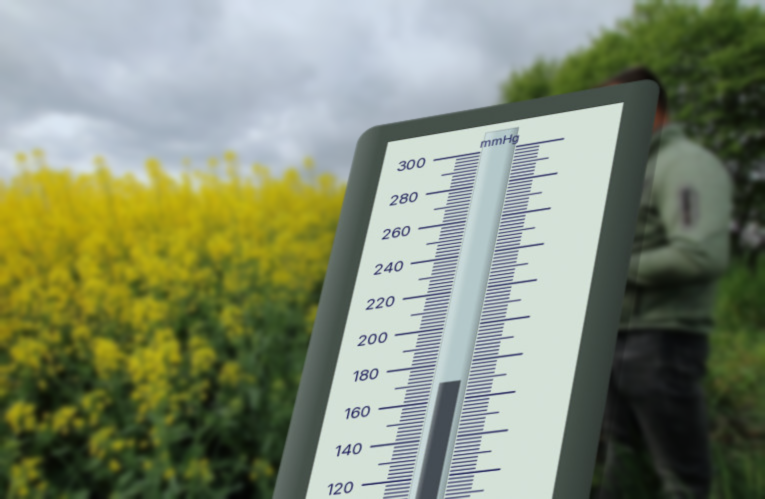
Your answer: 170 mmHg
